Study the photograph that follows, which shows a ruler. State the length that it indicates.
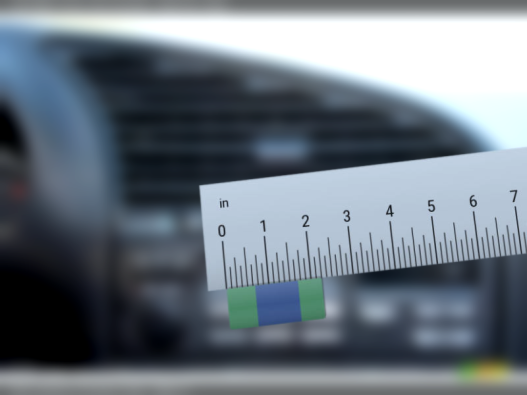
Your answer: 2.25 in
